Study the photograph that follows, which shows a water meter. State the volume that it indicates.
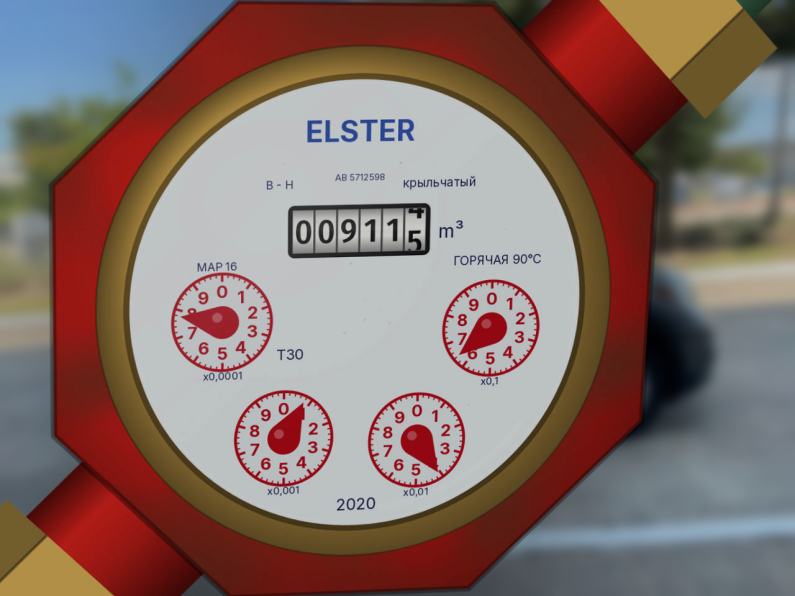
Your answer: 9114.6407 m³
